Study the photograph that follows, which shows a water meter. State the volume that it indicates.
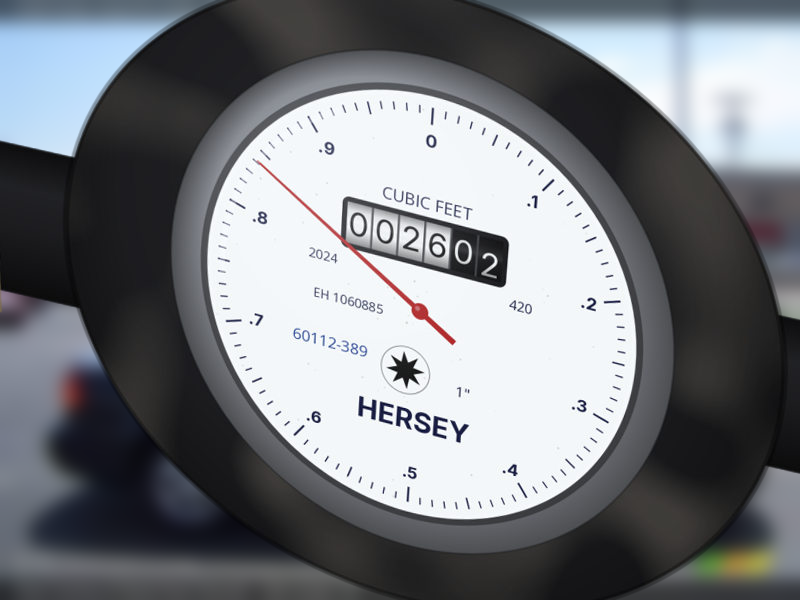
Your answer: 2601.84 ft³
